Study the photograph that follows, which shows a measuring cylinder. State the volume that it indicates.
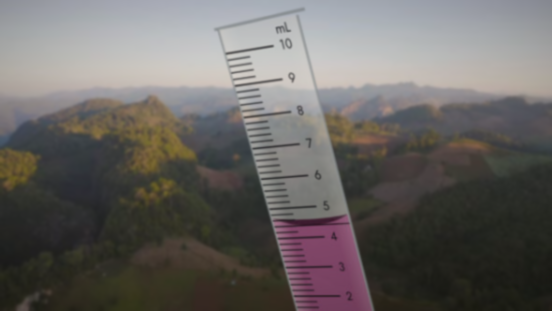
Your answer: 4.4 mL
